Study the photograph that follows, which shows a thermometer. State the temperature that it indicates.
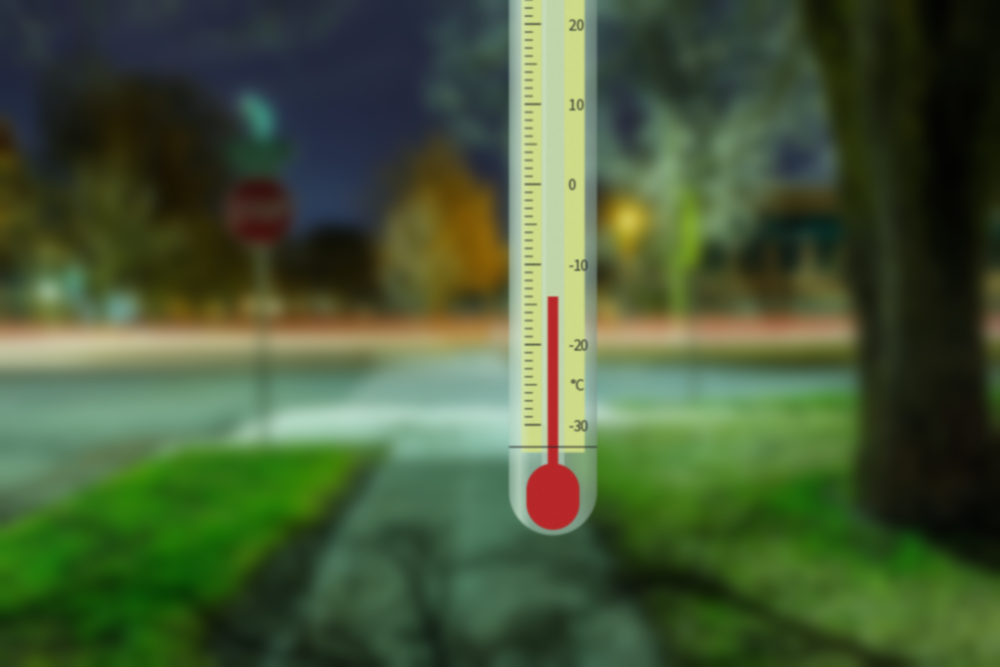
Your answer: -14 °C
